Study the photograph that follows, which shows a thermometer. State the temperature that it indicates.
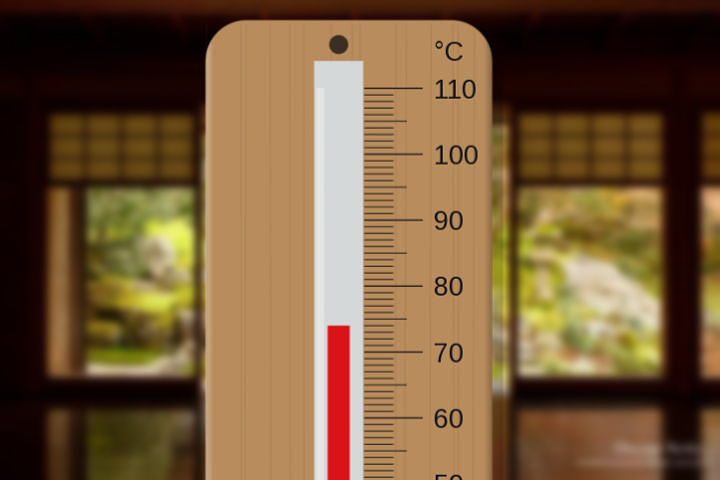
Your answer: 74 °C
